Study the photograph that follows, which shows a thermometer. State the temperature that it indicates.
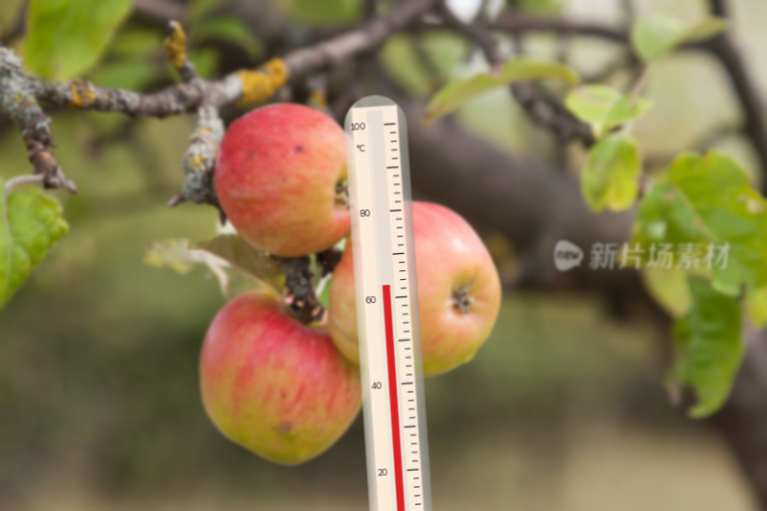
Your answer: 63 °C
